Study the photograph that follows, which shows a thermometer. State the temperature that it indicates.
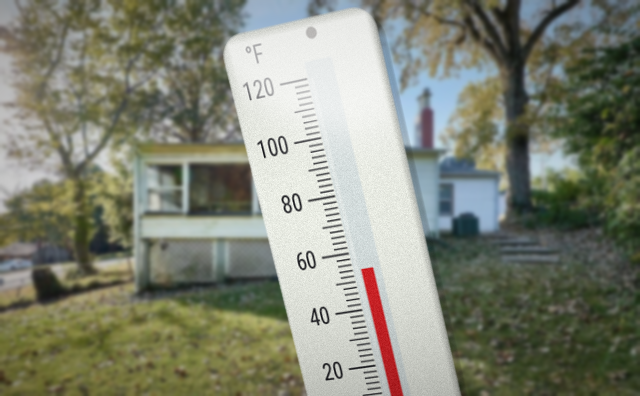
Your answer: 54 °F
